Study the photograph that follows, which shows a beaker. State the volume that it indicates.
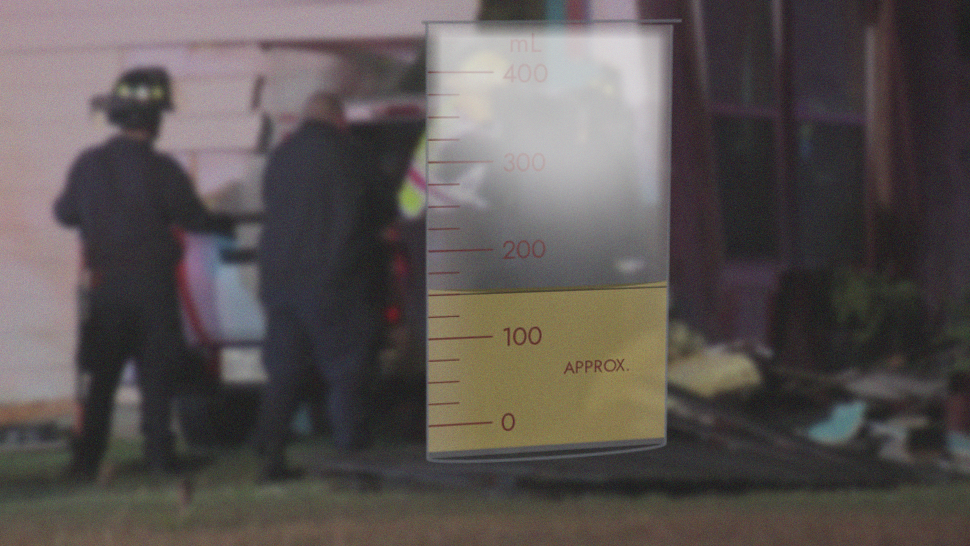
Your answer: 150 mL
